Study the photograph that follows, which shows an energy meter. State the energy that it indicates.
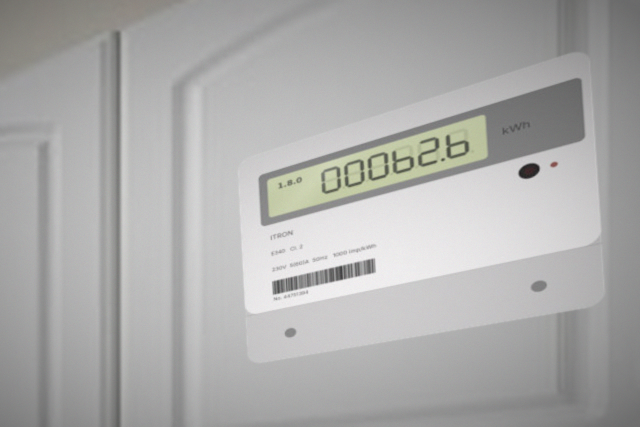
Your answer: 62.6 kWh
